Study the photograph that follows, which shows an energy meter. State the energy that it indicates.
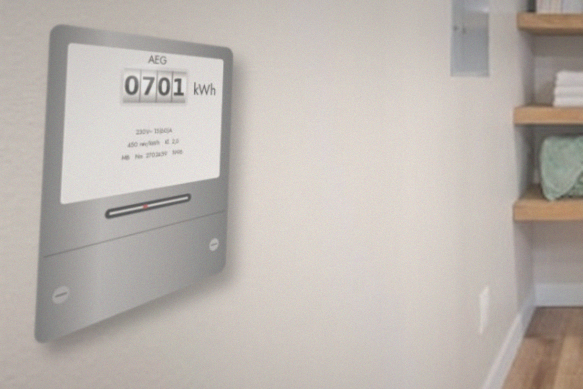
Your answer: 701 kWh
